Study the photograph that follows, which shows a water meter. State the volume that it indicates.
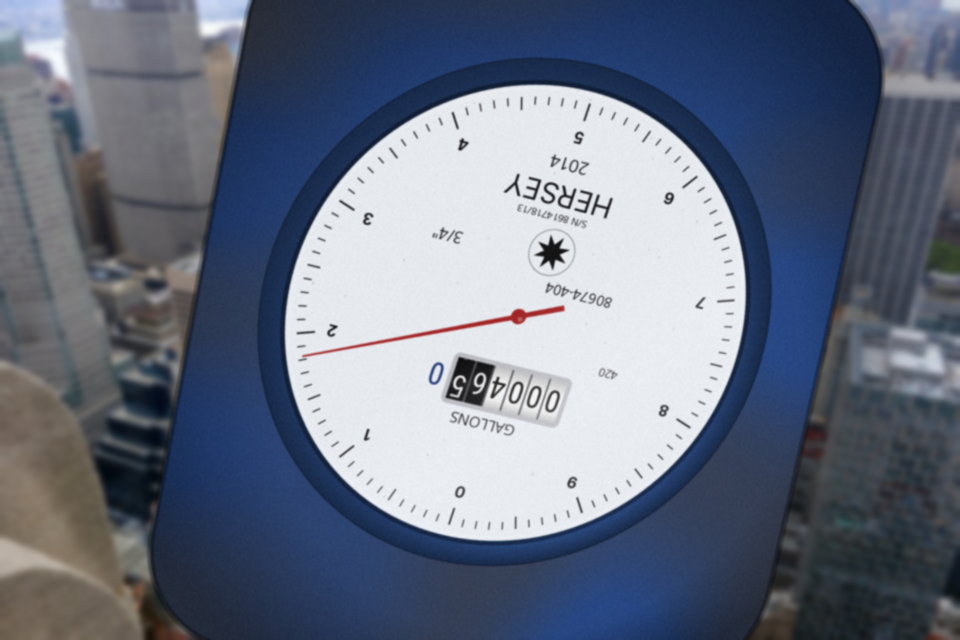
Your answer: 4651.8 gal
